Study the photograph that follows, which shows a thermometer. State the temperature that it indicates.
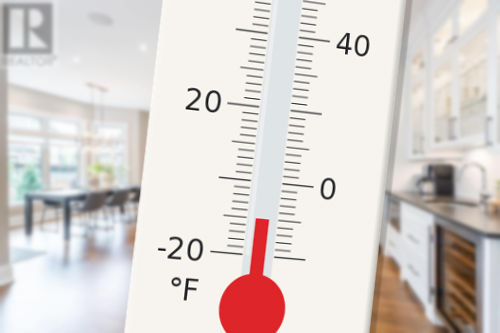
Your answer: -10 °F
